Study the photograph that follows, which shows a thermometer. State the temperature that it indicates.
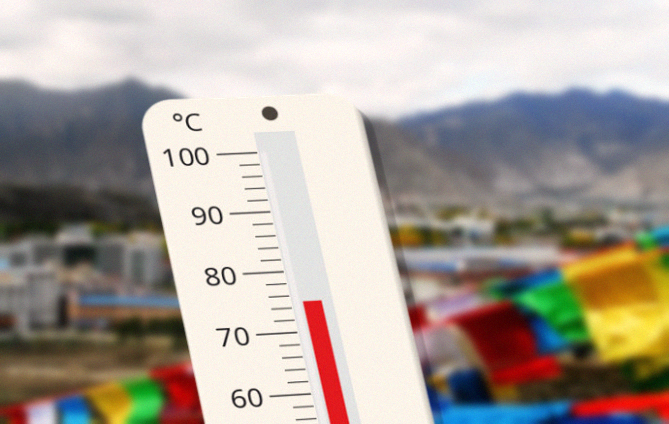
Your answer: 75 °C
